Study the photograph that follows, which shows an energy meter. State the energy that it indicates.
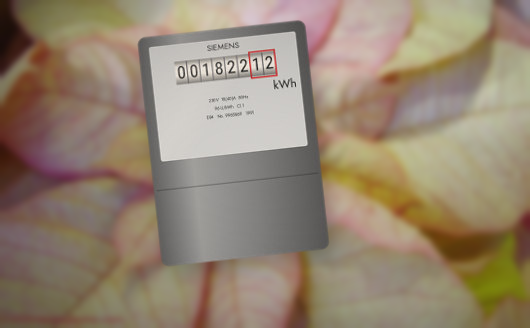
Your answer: 1822.12 kWh
